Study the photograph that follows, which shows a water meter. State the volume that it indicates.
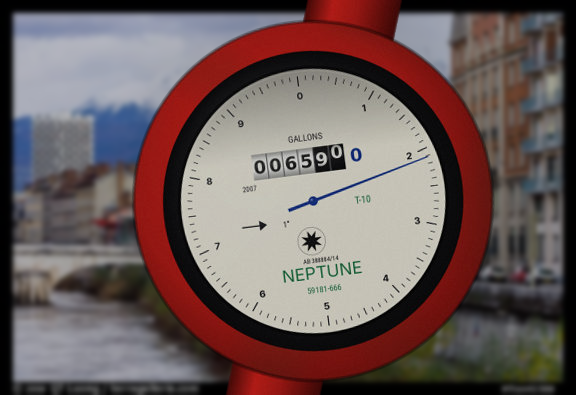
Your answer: 65902.1 gal
